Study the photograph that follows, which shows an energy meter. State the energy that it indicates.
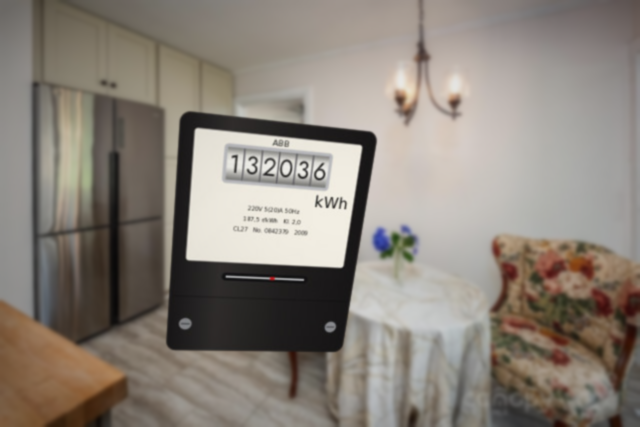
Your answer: 132036 kWh
